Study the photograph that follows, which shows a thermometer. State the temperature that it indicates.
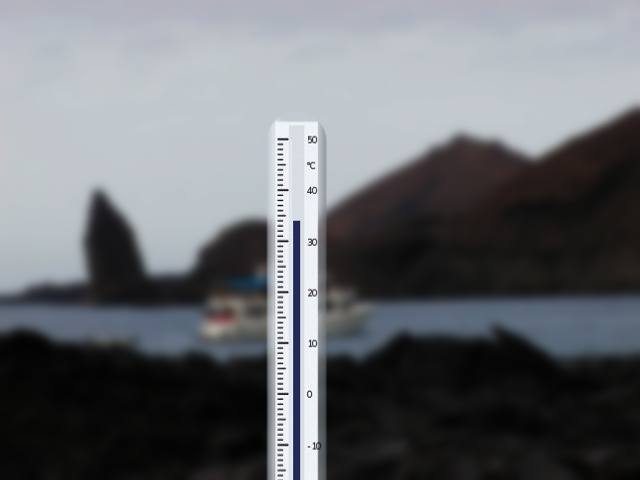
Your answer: 34 °C
